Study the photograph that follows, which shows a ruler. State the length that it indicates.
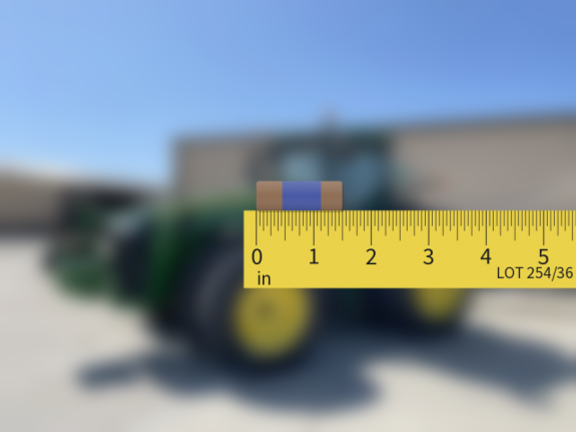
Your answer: 1.5 in
